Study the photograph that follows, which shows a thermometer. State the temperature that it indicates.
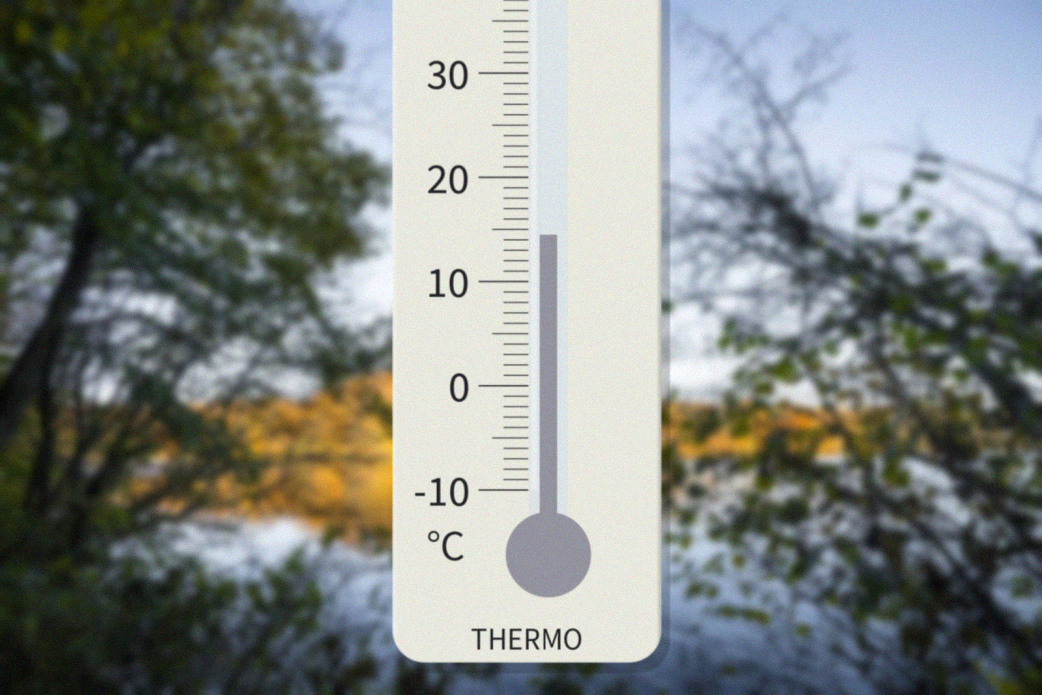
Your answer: 14.5 °C
